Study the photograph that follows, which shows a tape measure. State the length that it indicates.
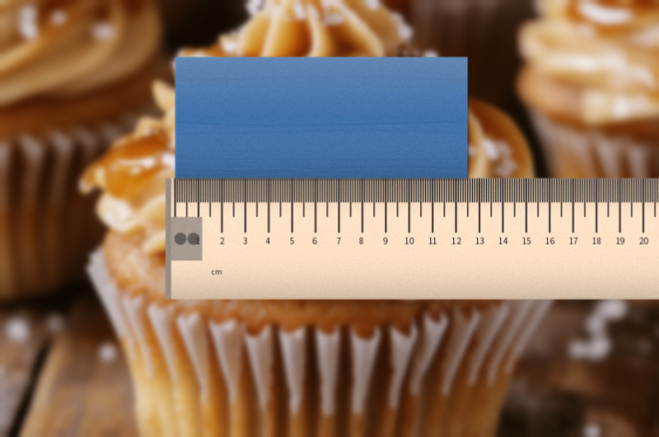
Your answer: 12.5 cm
